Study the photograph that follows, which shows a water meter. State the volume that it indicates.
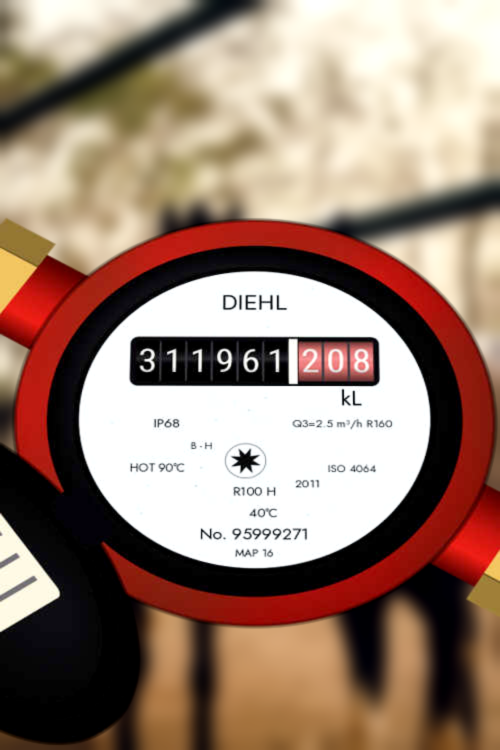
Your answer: 311961.208 kL
